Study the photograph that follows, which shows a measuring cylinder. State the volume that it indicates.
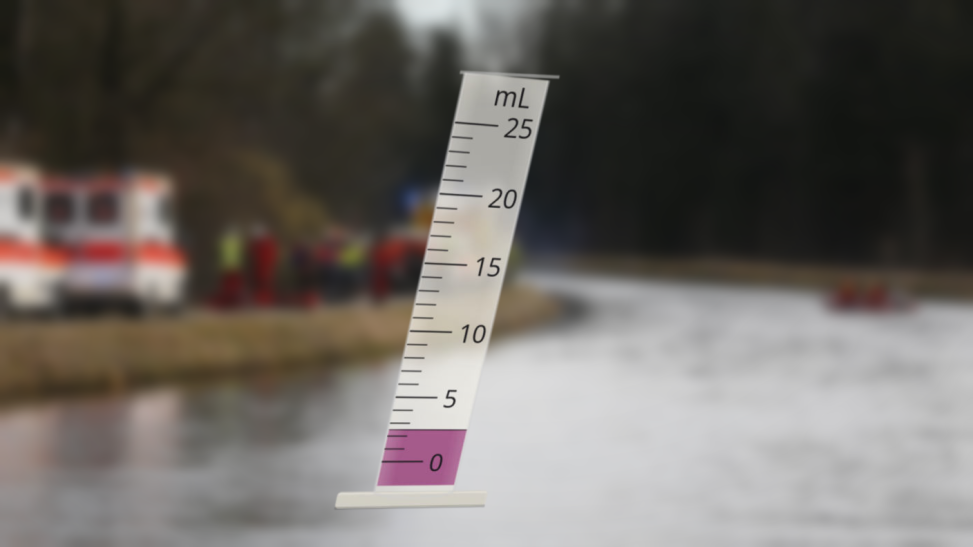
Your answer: 2.5 mL
